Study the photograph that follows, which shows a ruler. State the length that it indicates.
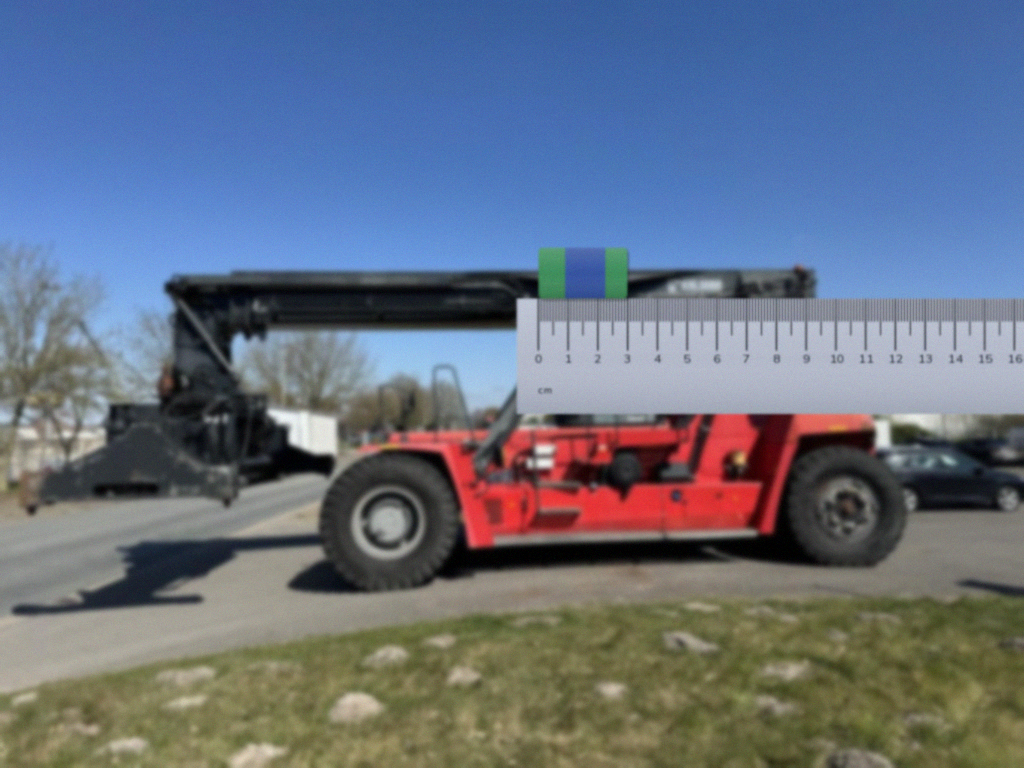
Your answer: 3 cm
